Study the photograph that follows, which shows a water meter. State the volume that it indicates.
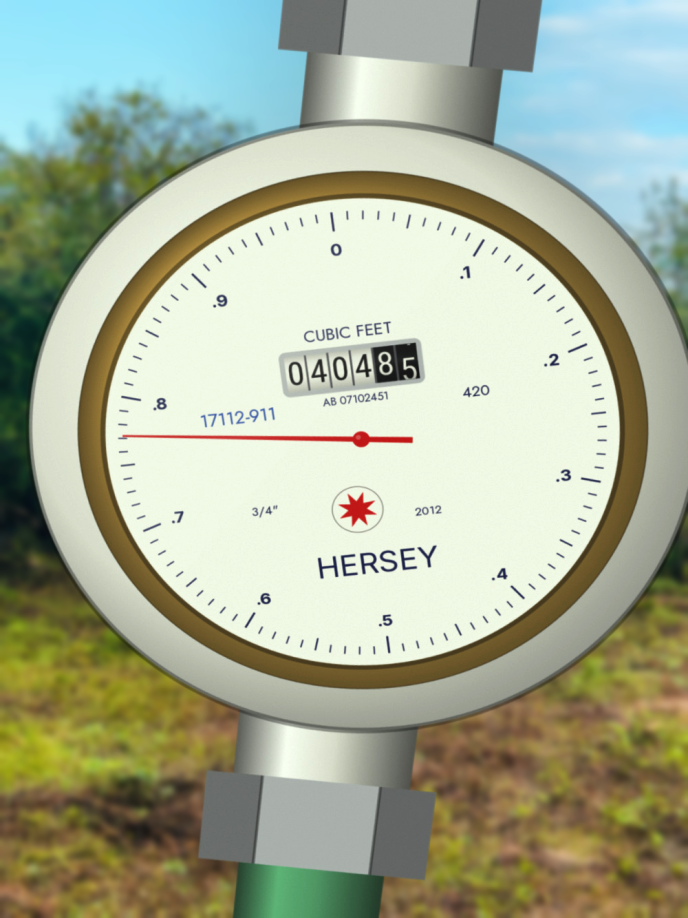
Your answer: 40484.77 ft³
